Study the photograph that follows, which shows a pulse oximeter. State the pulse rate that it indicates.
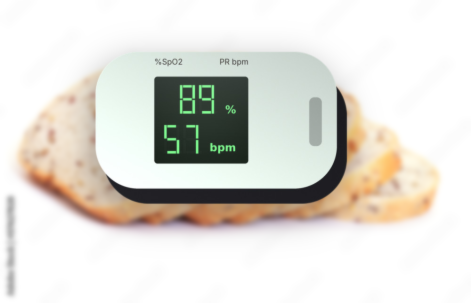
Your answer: 57 bpm
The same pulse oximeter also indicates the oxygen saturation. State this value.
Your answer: 89 %
